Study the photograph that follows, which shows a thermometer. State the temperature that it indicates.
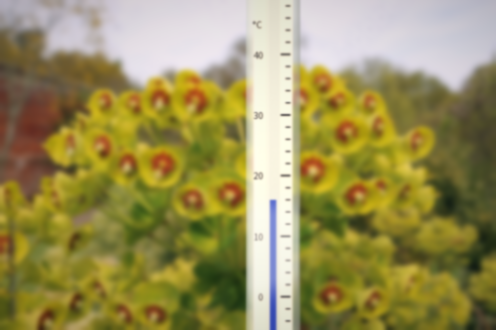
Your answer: 16 °C
